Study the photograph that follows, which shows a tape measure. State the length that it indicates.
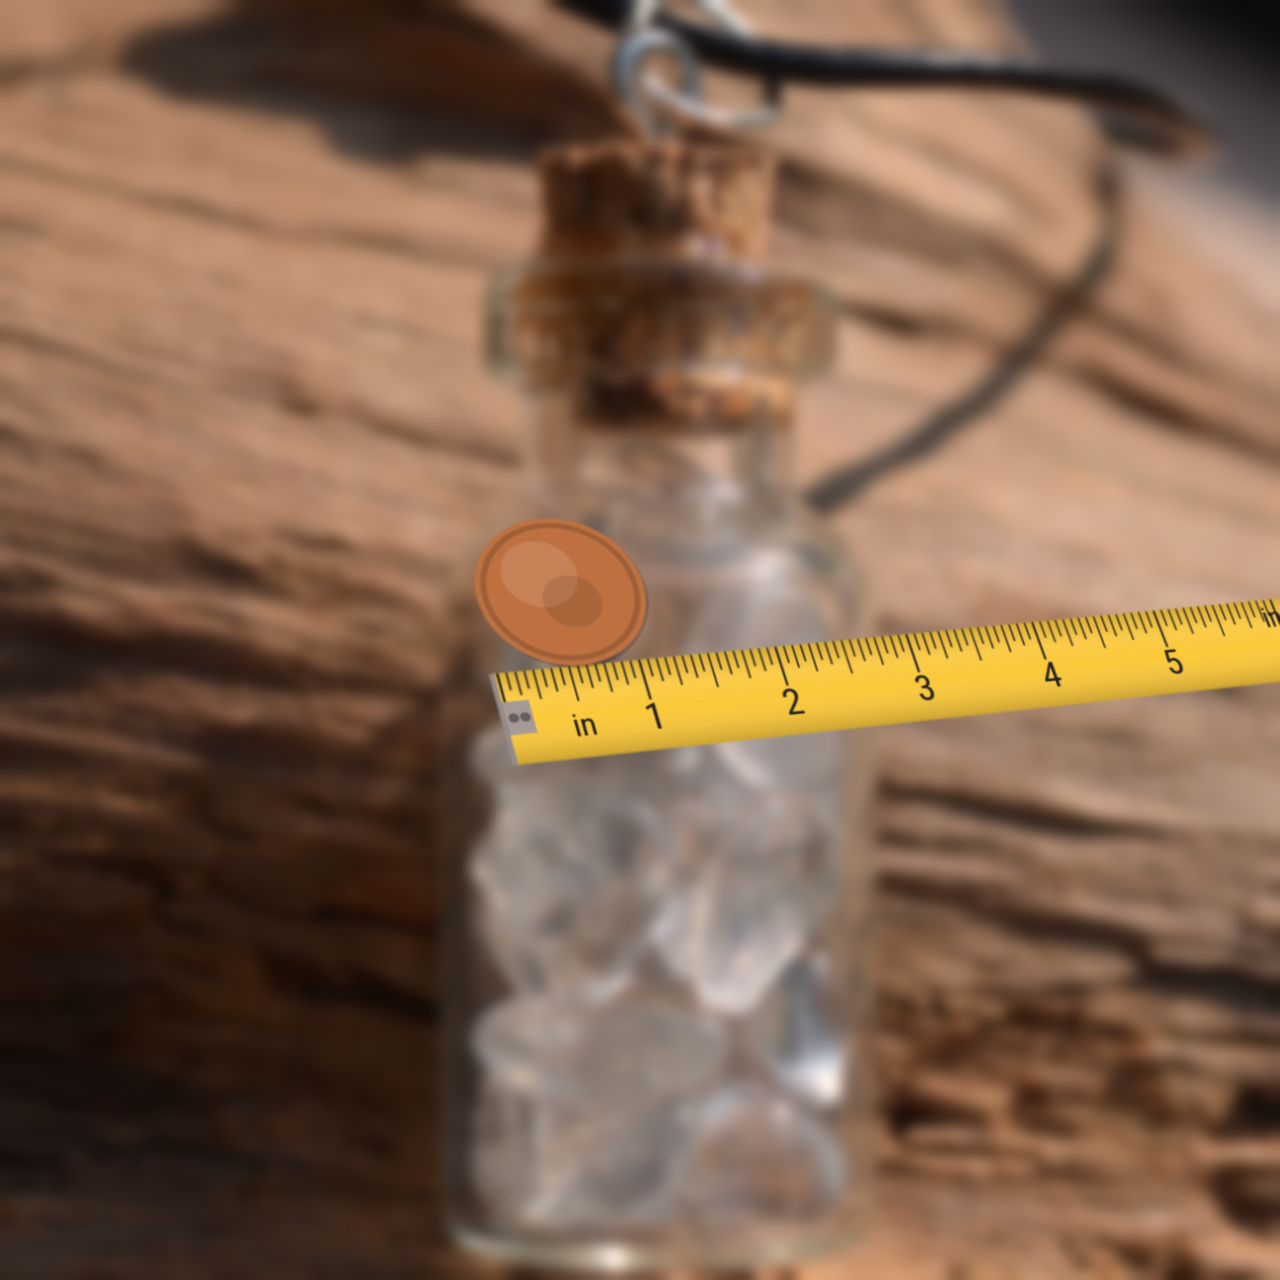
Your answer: 1.1875 in
